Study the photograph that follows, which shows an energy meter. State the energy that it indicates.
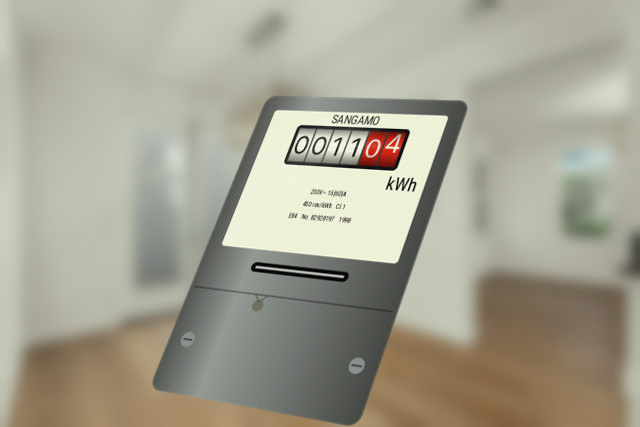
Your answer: 11.04 kWh
